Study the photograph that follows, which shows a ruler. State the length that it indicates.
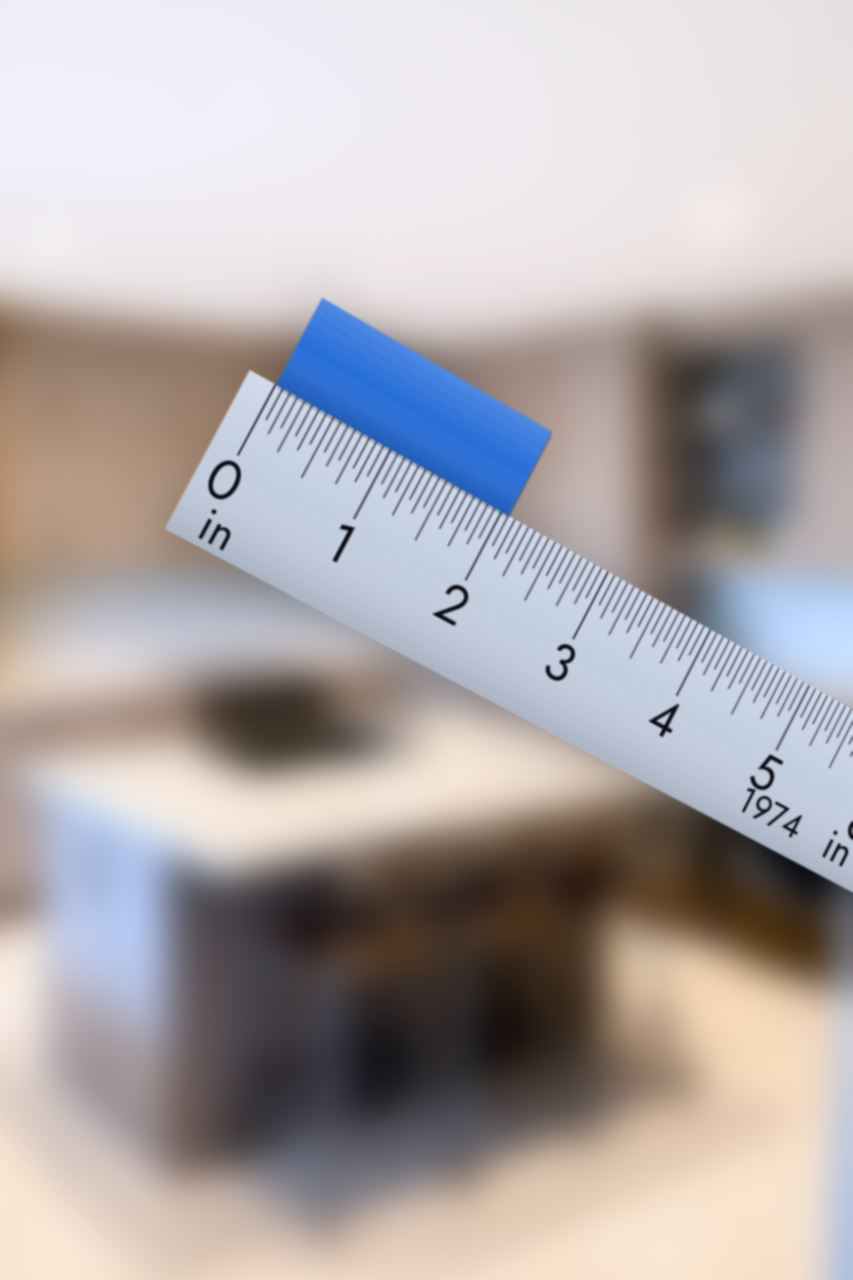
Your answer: 2.0625 in
